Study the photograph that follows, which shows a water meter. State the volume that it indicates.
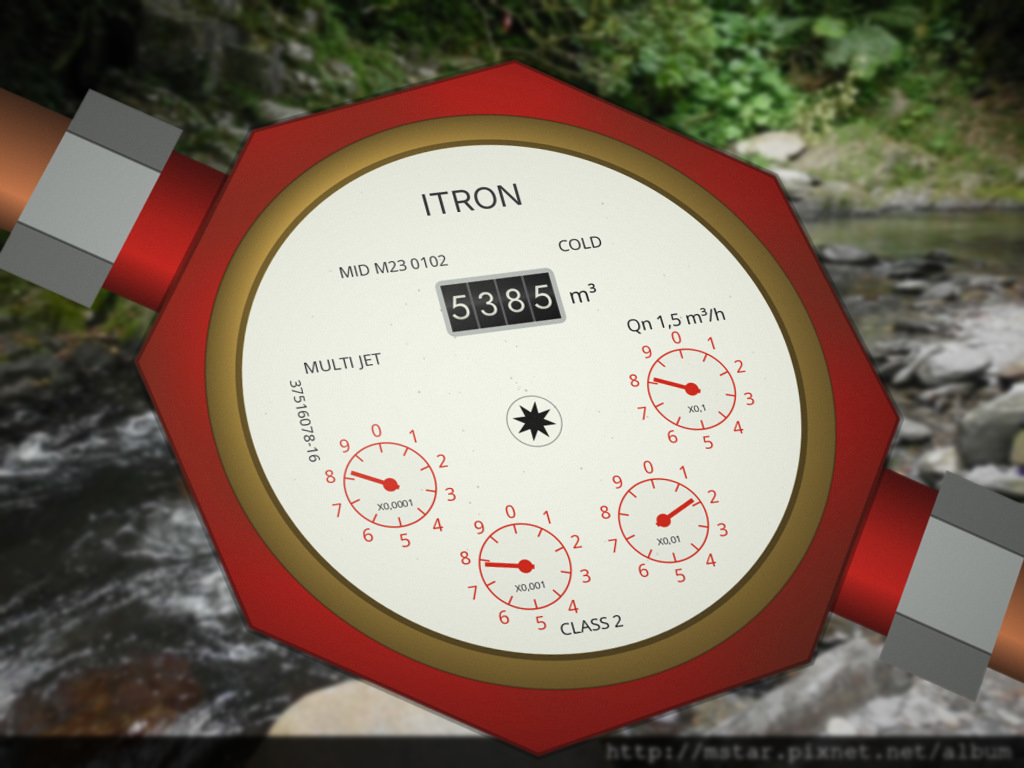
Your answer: 5385.8178 m³
